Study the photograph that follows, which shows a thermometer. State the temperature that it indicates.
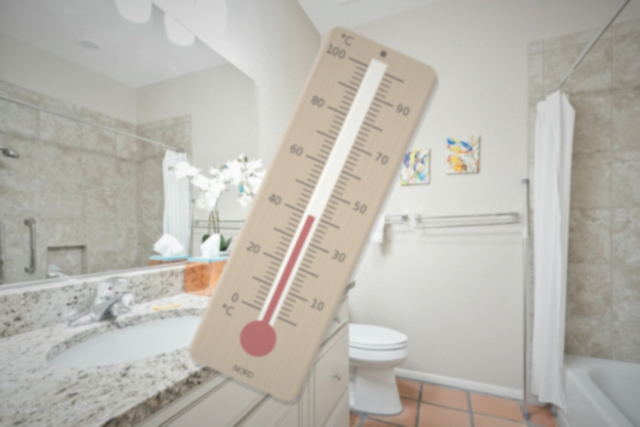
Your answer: 40 °C
